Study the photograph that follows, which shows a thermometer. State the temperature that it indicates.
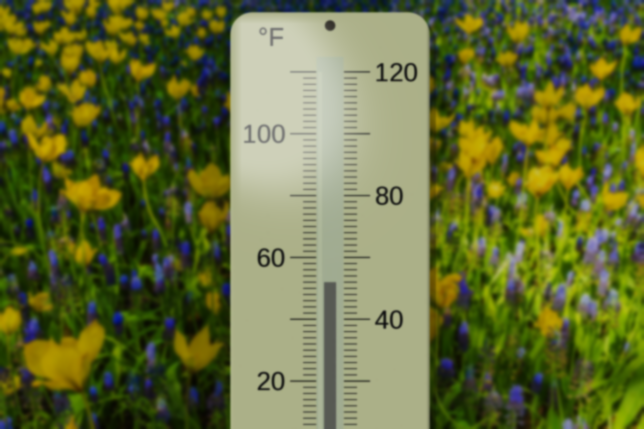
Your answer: 52 °F
